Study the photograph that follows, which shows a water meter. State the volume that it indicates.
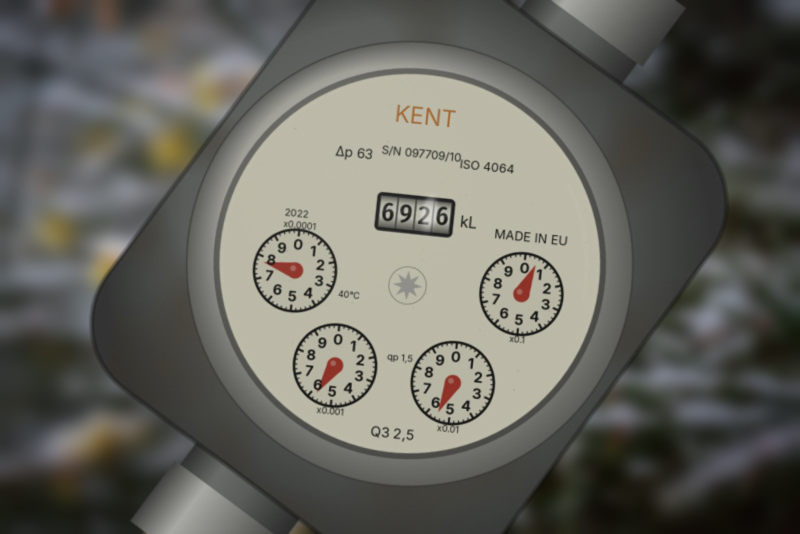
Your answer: 6926.0557 kL
